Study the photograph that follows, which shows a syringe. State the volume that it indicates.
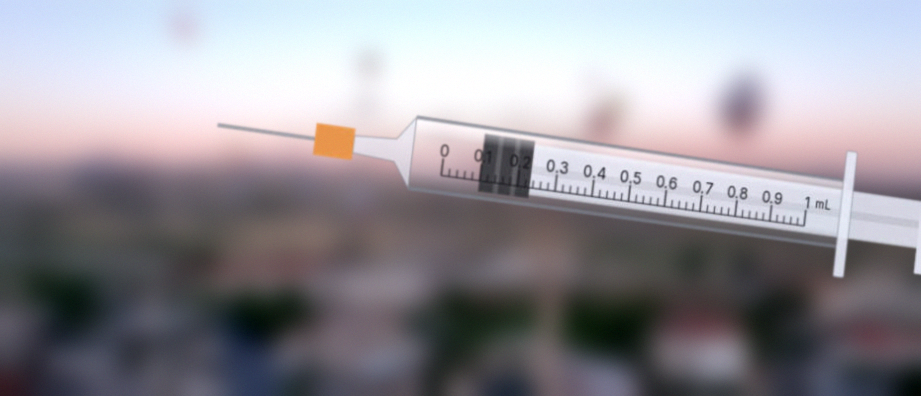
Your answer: 0.1 mL
